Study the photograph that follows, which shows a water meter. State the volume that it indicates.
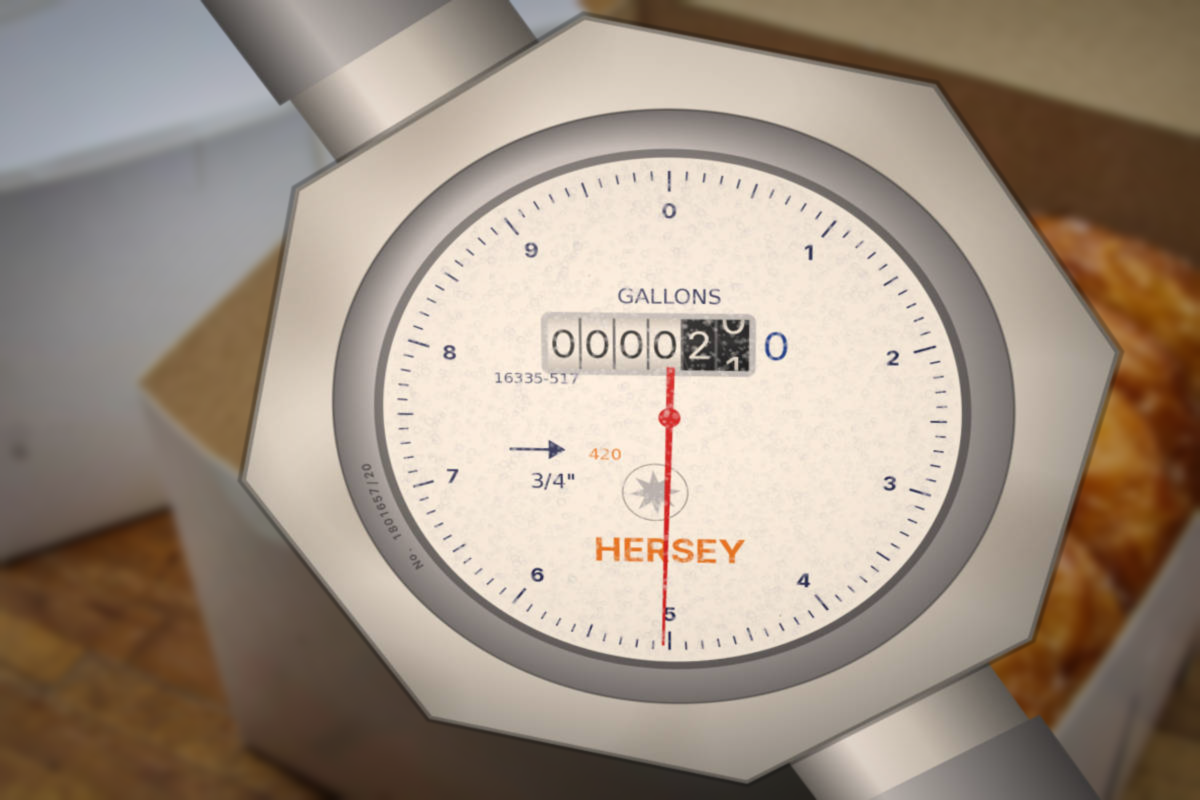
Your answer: 205.0 gal
